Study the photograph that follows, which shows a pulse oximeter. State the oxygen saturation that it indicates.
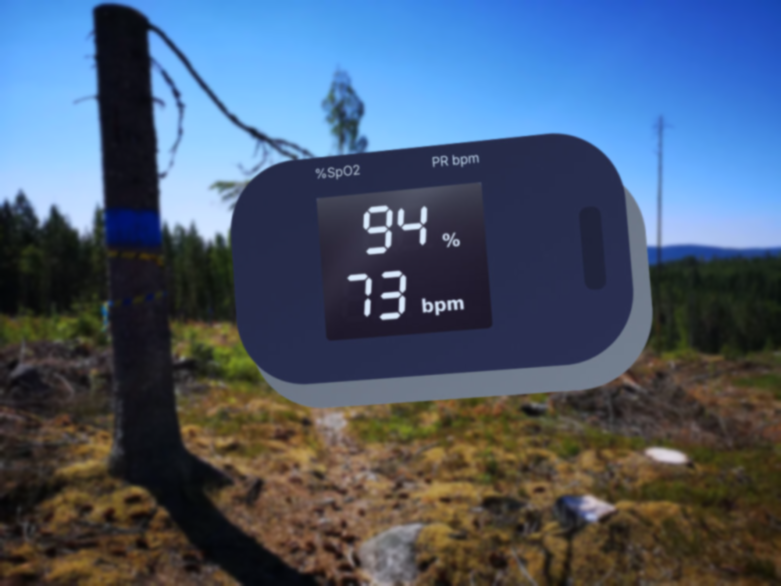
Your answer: 94 %
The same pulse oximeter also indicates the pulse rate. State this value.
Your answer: 73 bpm
